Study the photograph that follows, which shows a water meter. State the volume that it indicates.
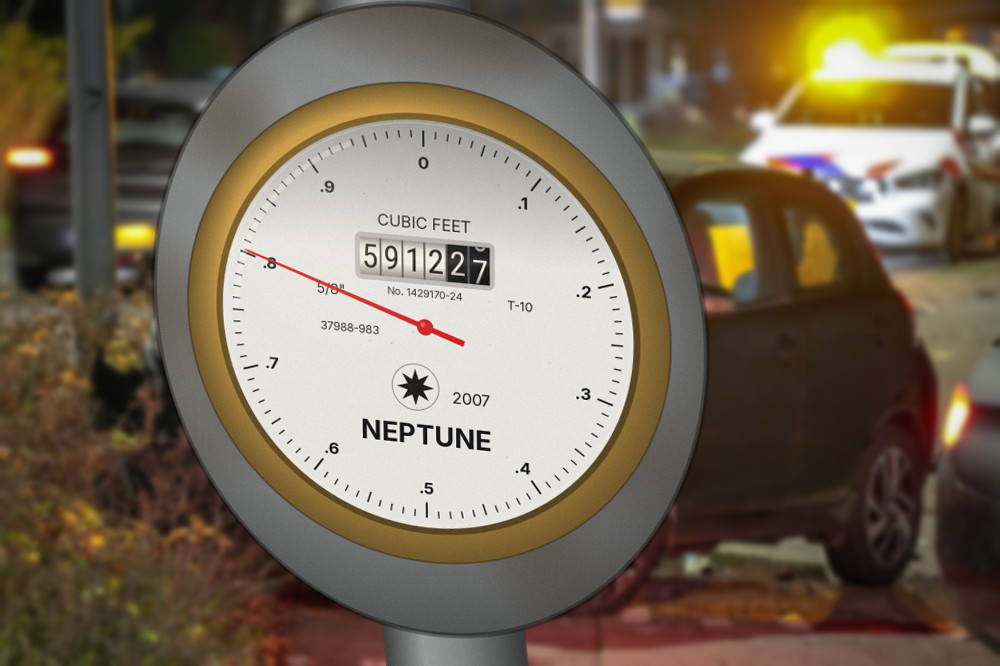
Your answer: 591226.80 ft³
